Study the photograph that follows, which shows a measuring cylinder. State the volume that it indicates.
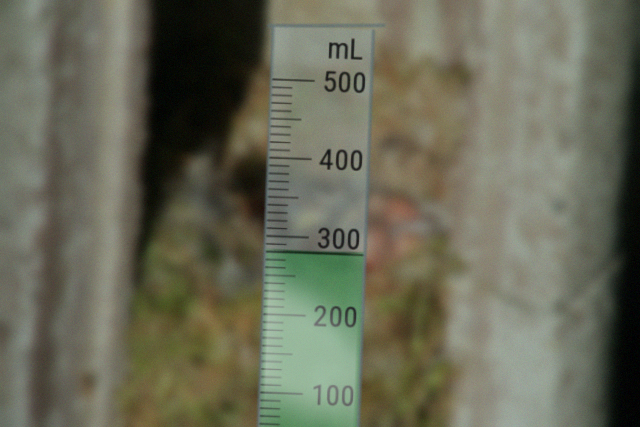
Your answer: 280 mL
